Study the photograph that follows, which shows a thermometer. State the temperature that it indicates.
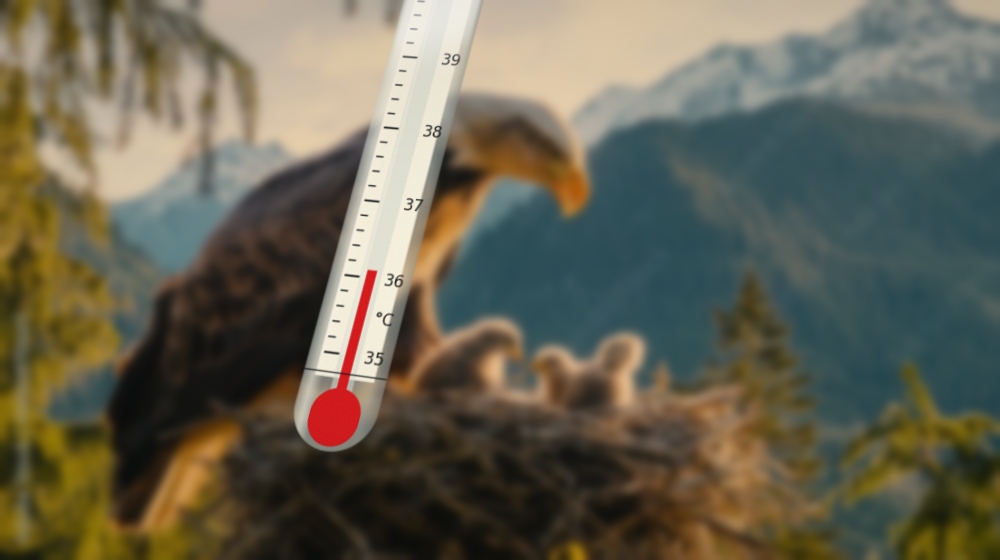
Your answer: 36.1 °C
